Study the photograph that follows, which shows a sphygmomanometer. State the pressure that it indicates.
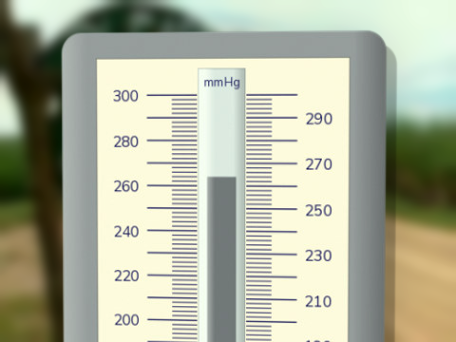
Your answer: 264 mmHg
